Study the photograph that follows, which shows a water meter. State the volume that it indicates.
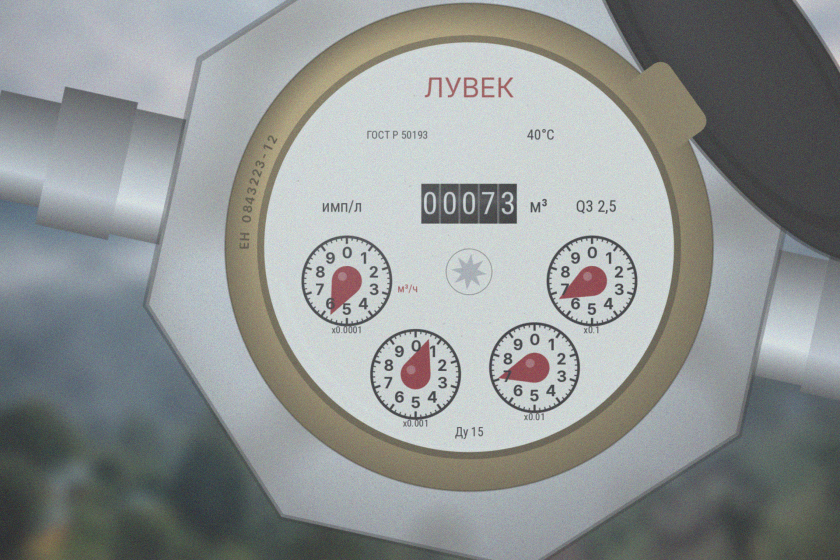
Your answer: 73.6705 m³
